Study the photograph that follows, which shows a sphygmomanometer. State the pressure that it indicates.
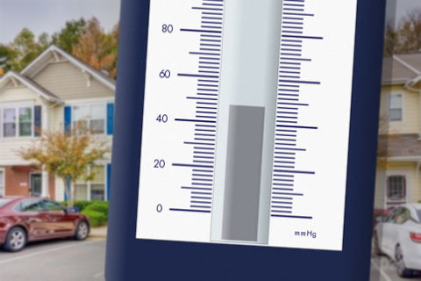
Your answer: 48 mmHg
